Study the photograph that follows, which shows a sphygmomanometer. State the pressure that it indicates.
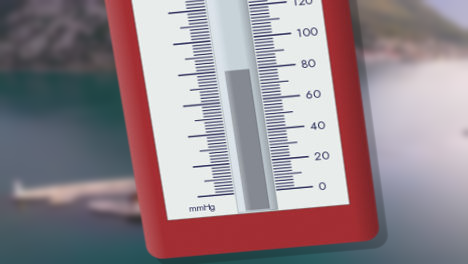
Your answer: 80 mmHg
